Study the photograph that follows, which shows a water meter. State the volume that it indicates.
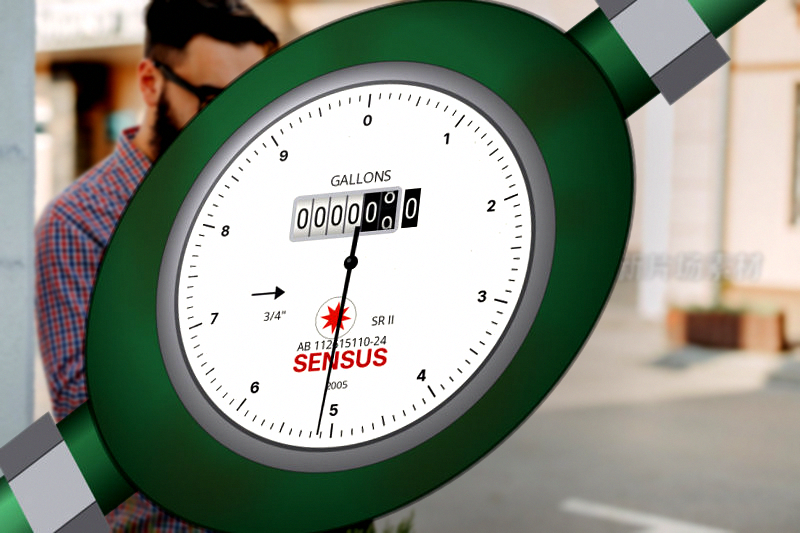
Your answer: 85.1 gal
